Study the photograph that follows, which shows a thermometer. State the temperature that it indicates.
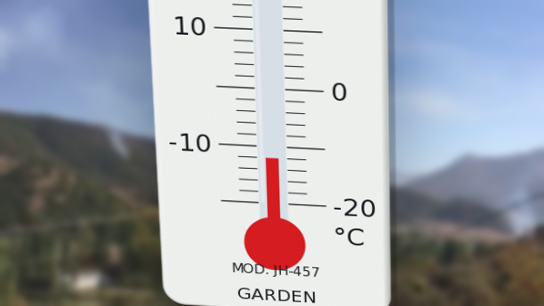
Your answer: -12 °C
